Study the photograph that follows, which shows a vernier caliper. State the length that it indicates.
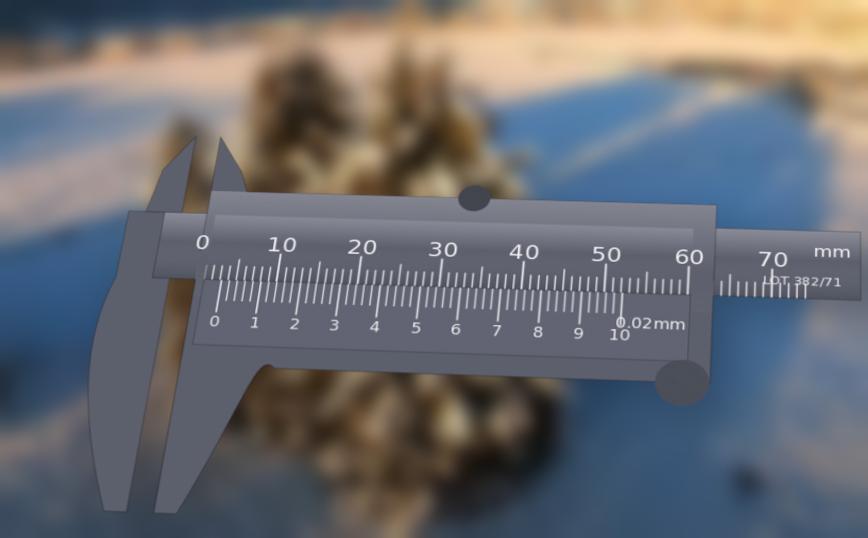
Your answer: 3.2 mm
